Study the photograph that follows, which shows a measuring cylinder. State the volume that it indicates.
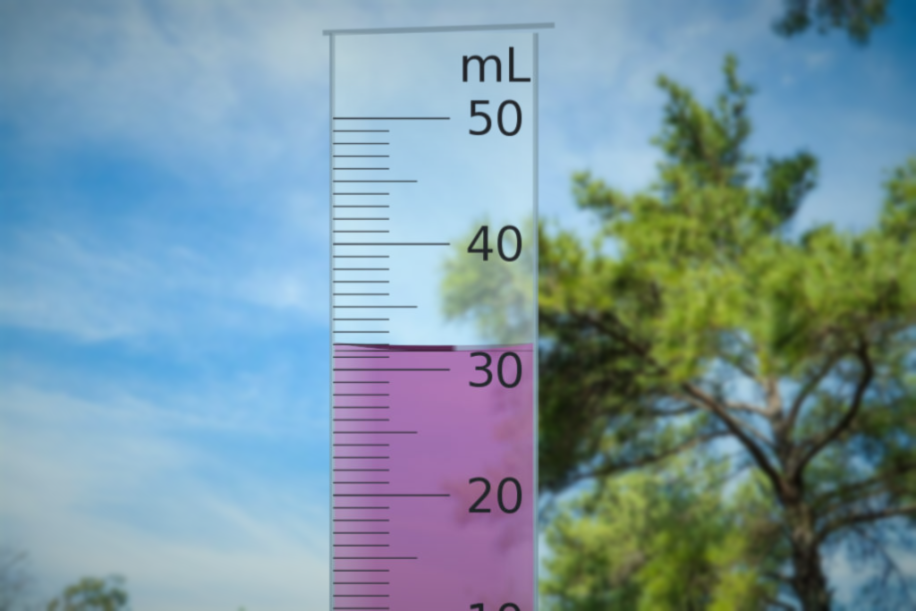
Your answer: 31.5 mL
